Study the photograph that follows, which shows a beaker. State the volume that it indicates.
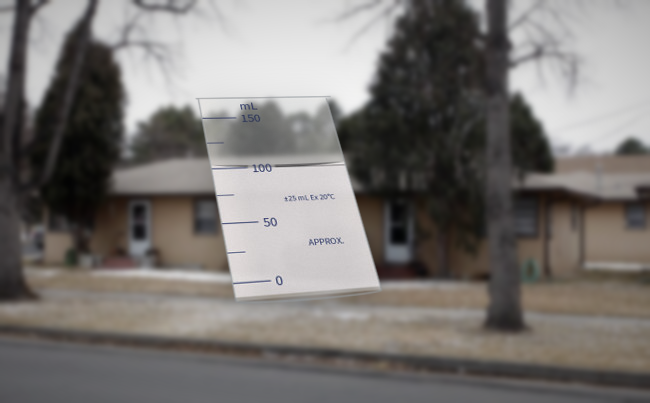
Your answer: 100 mL
